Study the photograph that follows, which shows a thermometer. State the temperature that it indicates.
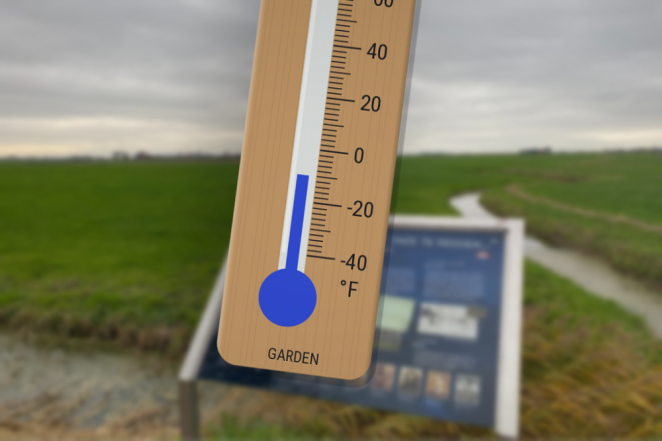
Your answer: -10 °F
